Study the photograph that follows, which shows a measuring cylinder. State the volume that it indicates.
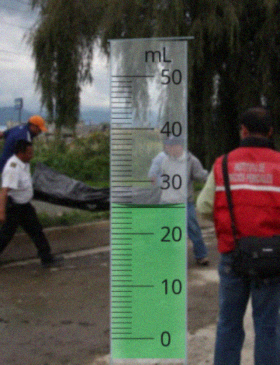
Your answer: 25 mL
